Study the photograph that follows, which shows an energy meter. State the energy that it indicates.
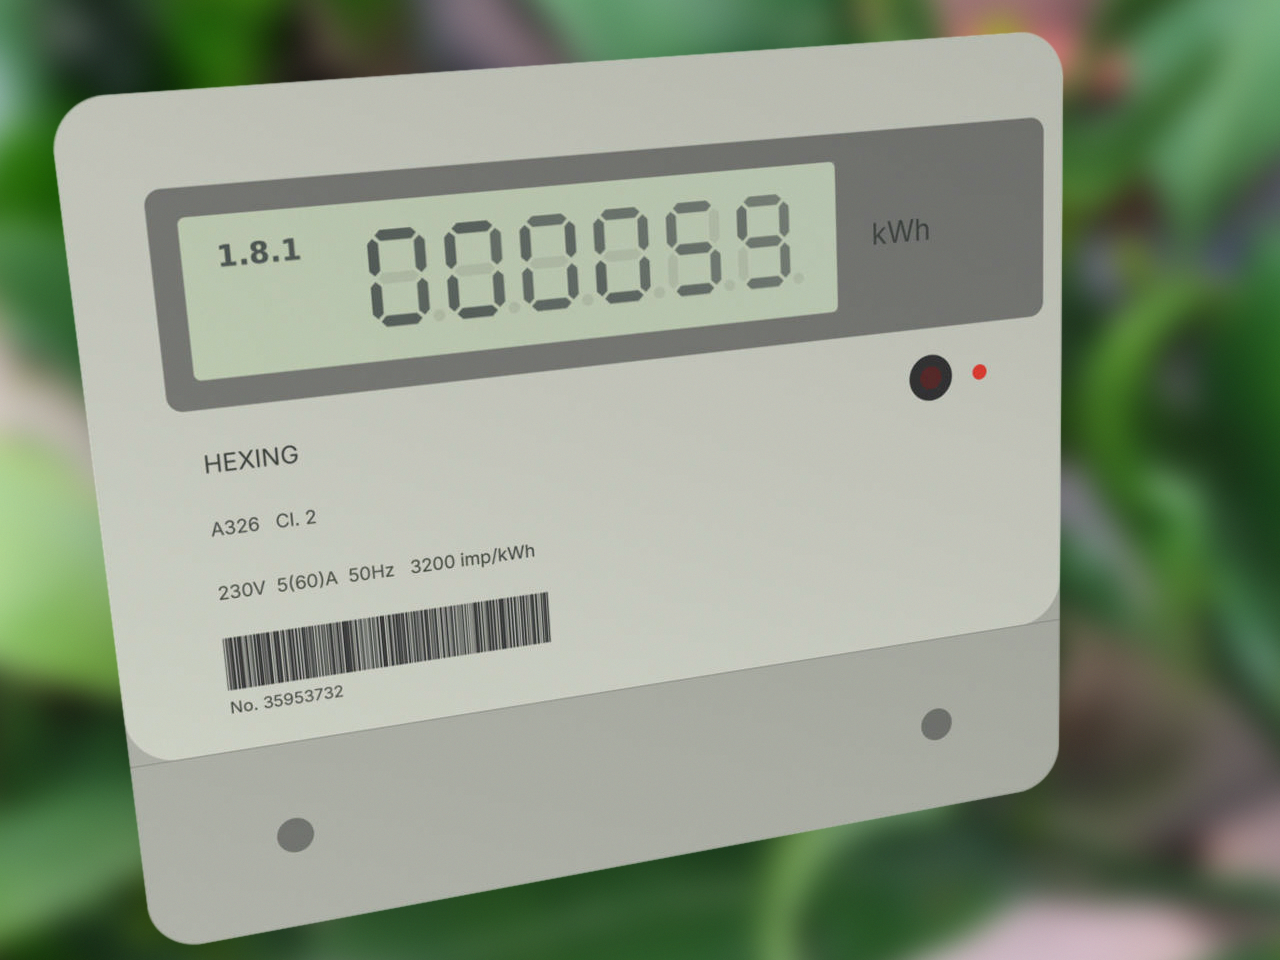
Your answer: 59 kWh
